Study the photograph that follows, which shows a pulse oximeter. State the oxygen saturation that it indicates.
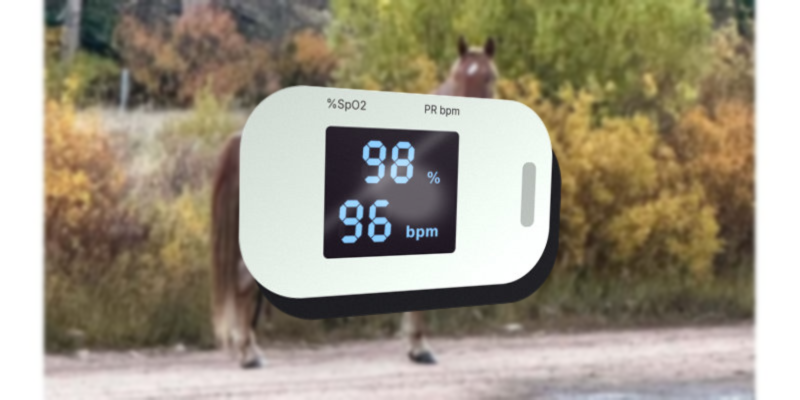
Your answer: 98 %
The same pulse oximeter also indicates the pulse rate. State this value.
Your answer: 96 bpm
